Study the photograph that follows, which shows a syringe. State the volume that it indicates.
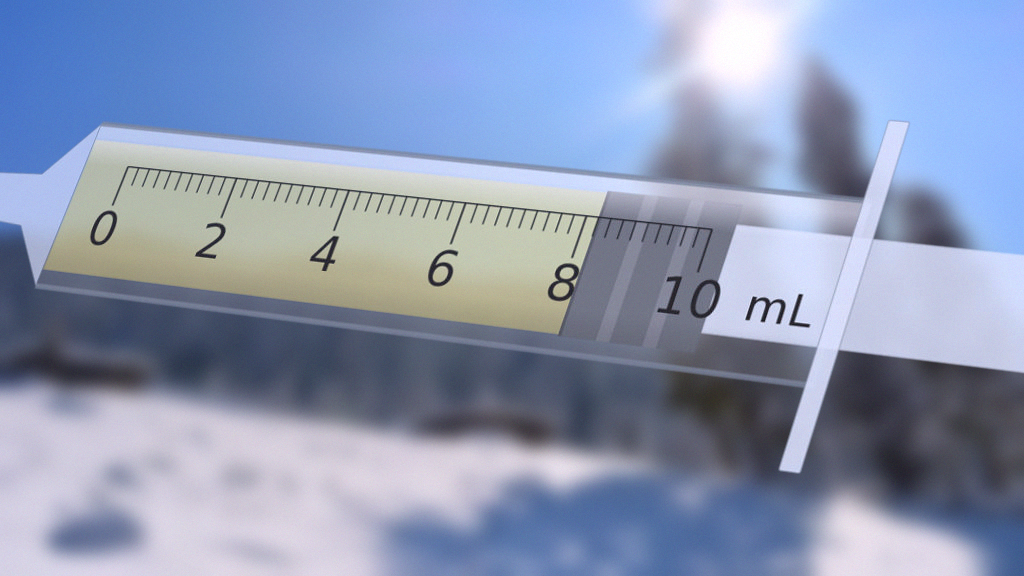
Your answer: 8.2 mL
